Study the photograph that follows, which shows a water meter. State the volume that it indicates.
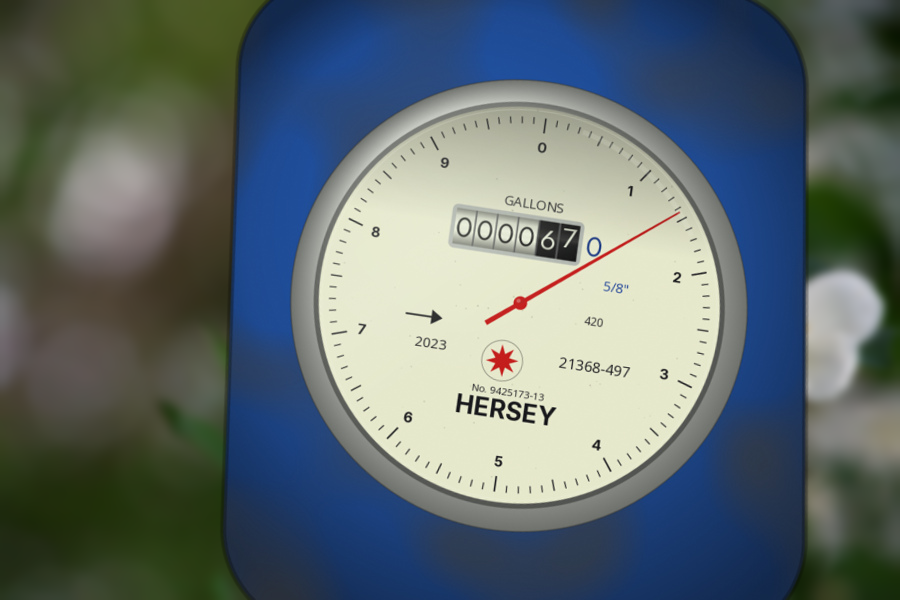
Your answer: 671.4 gal
